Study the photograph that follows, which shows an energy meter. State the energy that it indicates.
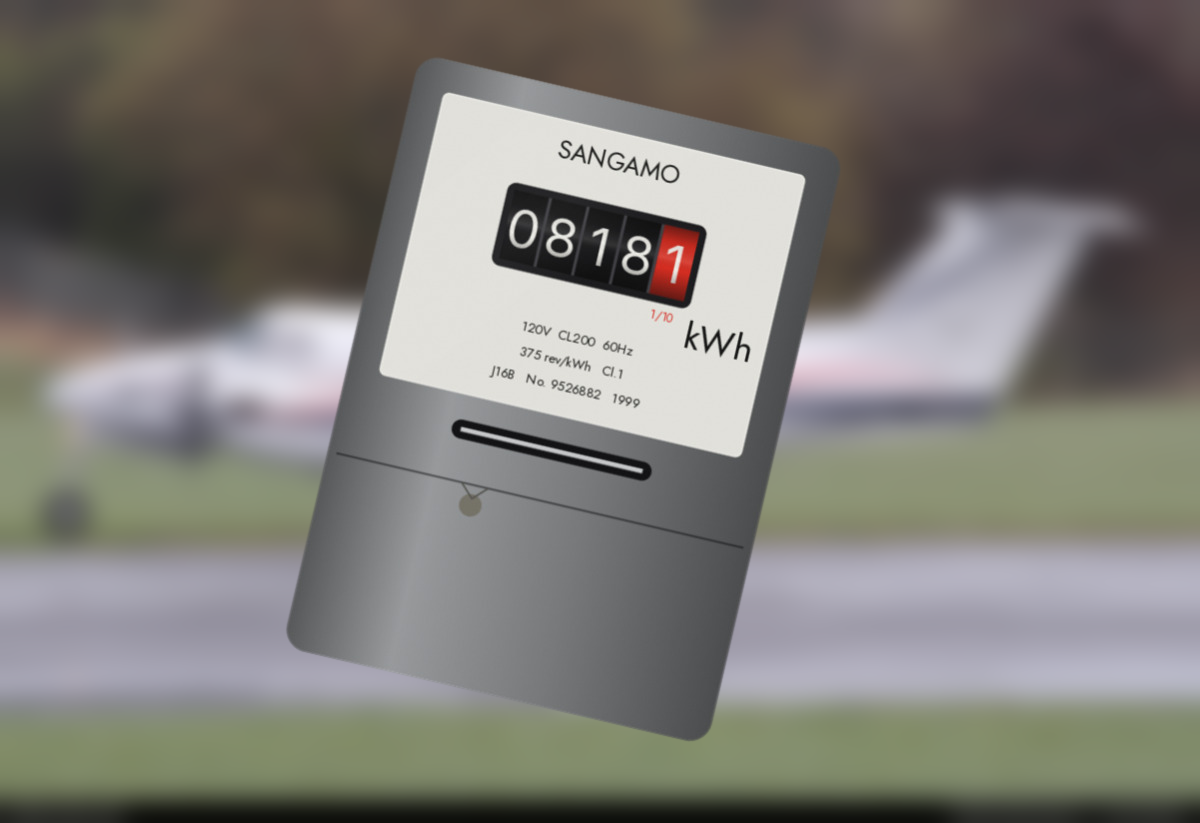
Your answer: 818.1 kWh
